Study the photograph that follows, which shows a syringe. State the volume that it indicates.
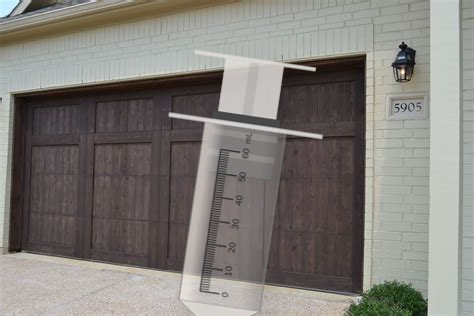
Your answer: 50 mL
